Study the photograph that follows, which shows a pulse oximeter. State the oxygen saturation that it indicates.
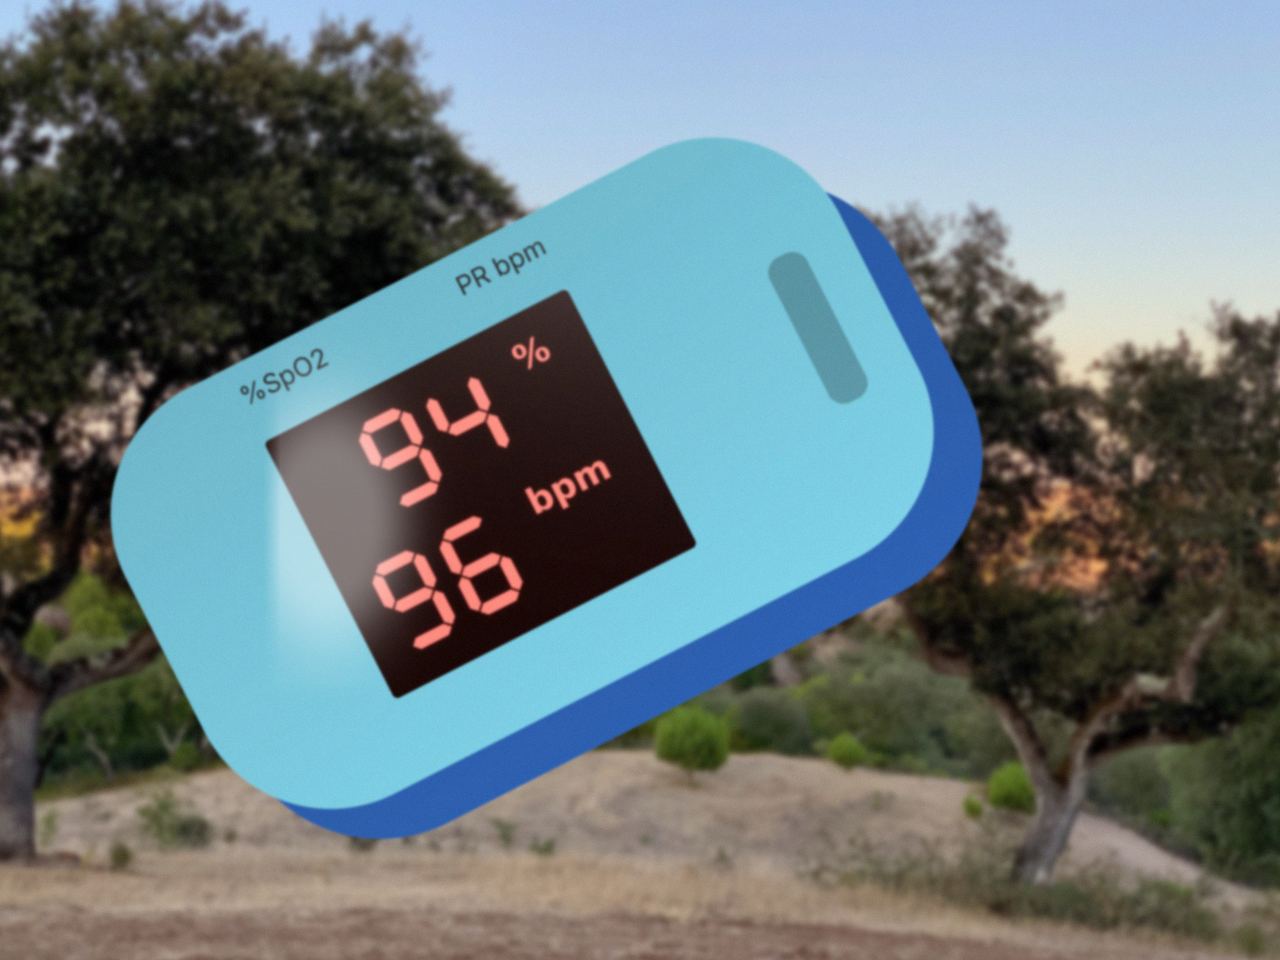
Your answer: 94 %
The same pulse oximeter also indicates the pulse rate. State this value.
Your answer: 96 bpm
